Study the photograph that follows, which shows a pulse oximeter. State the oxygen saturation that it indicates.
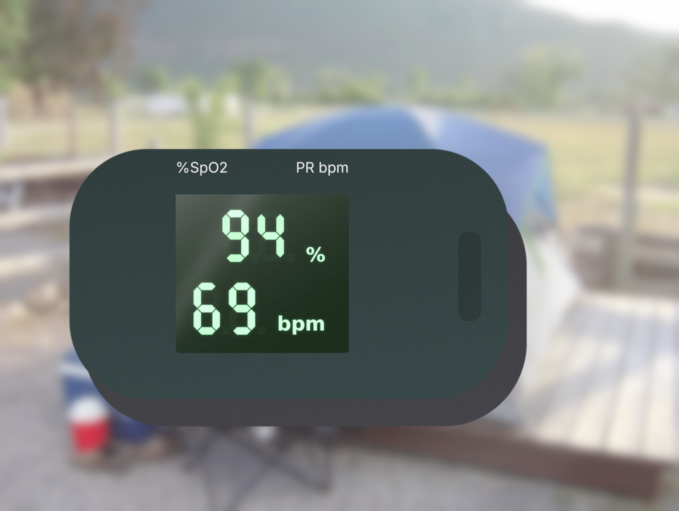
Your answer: 94 %
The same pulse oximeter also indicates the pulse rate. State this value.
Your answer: 69 bpm
